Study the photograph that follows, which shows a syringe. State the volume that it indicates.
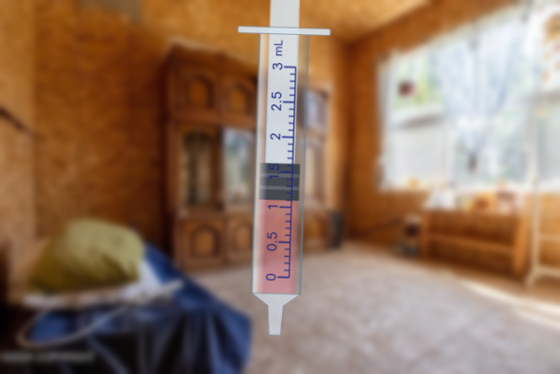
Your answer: 1.1 mL
